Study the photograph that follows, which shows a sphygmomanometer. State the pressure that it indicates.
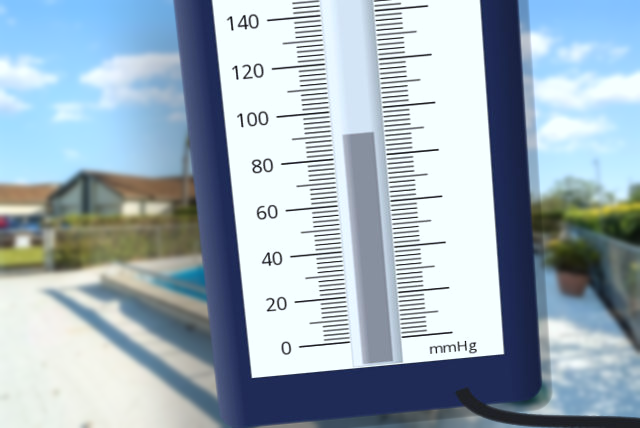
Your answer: 90 mmHg
